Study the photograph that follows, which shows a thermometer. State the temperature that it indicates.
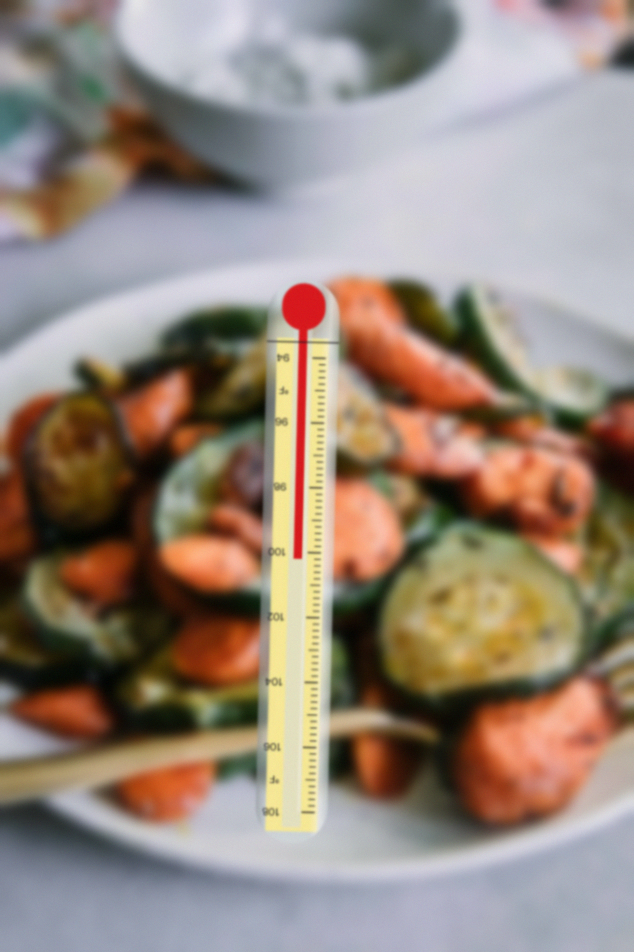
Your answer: 100.2 °F
